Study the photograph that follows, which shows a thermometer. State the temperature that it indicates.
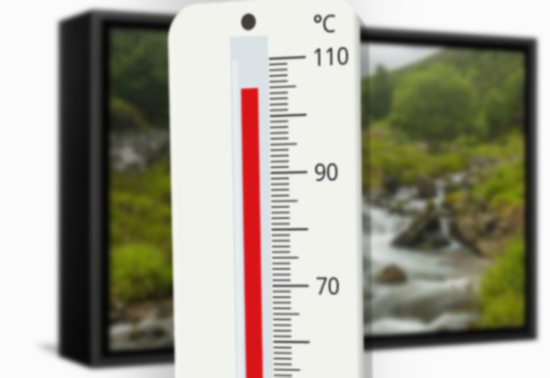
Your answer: 105 °C
